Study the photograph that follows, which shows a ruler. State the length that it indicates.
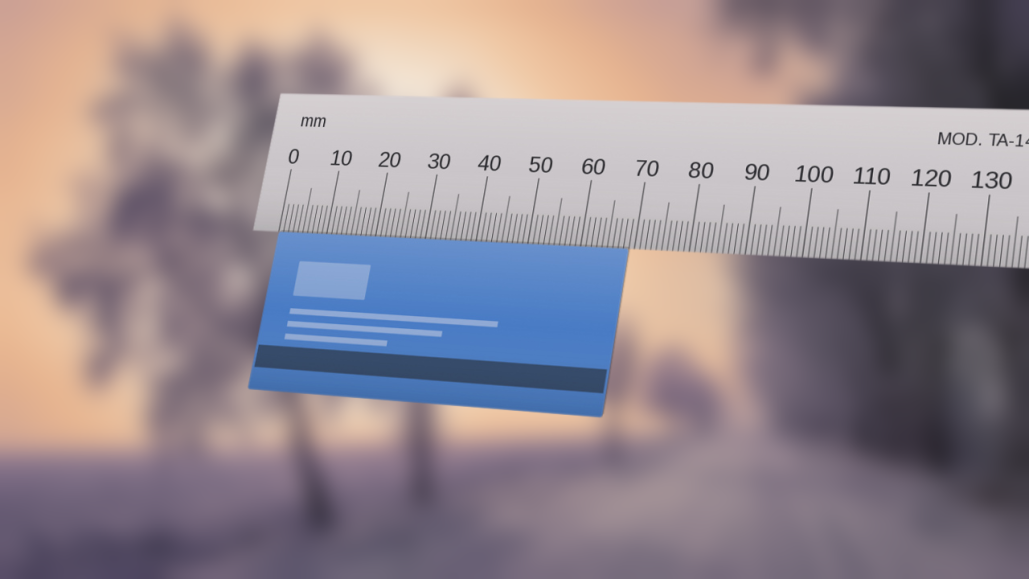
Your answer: 69 mm
